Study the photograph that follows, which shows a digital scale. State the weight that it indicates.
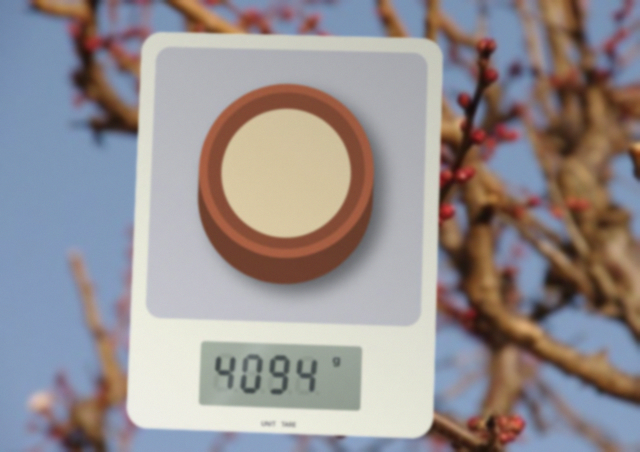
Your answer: 4094 g
